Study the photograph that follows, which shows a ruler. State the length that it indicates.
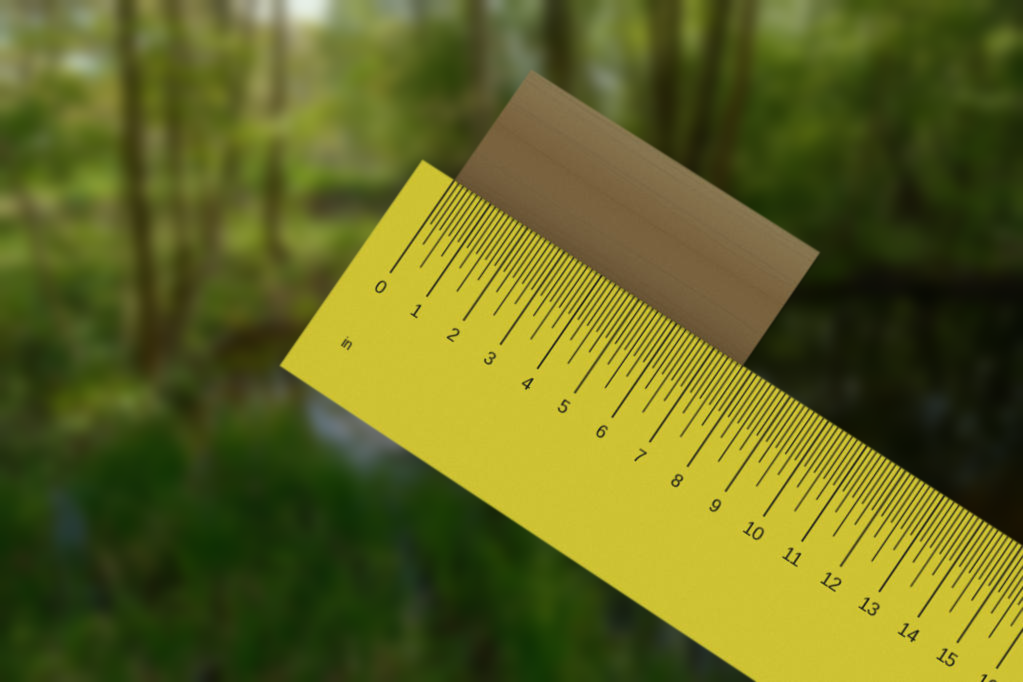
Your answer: 7.75 in
